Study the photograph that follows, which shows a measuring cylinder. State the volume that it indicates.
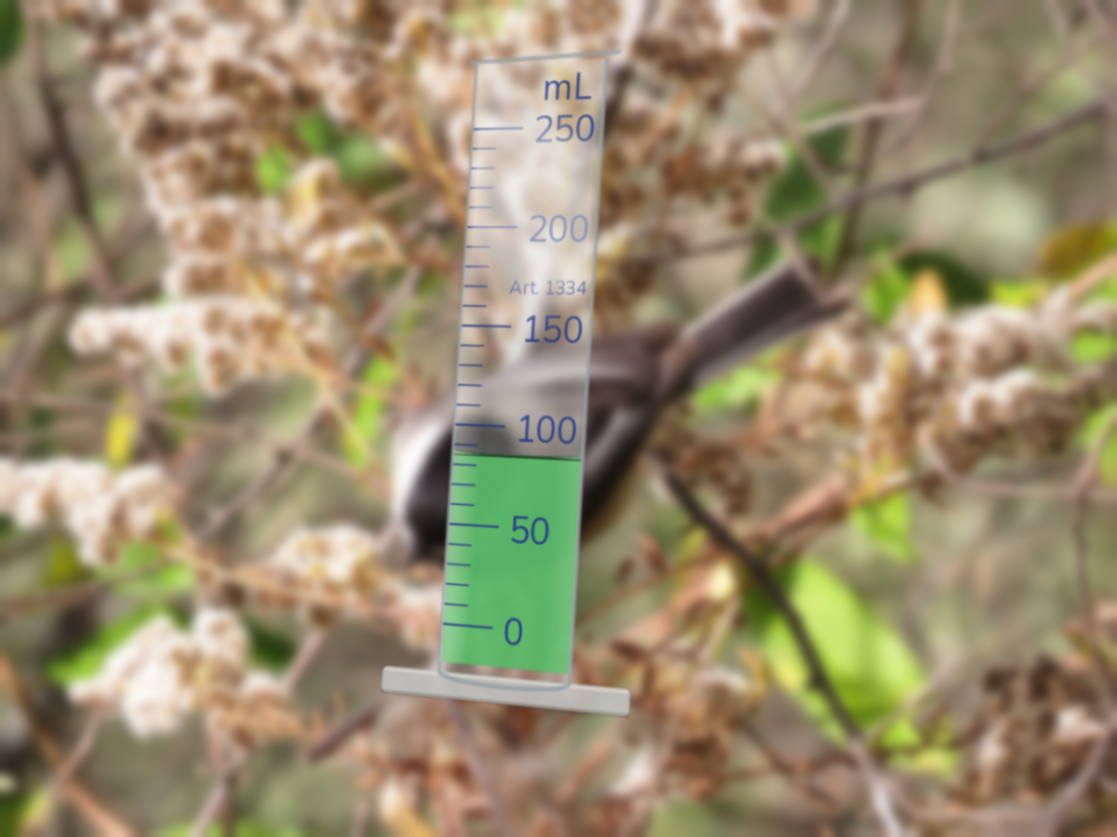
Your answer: 85 mL
